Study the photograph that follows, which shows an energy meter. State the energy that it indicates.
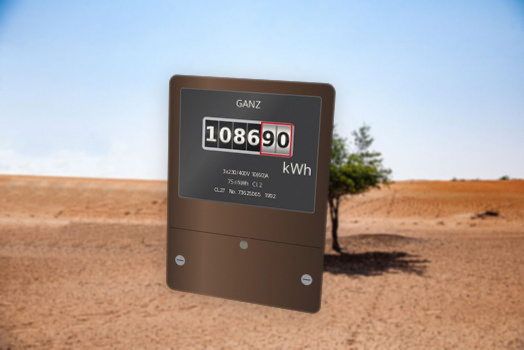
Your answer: 1086.90 kWh
